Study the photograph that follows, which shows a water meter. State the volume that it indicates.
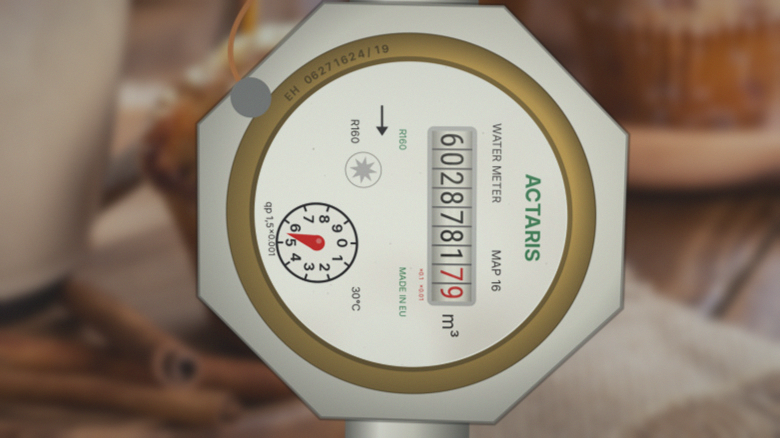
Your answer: 6028781.795 m³
